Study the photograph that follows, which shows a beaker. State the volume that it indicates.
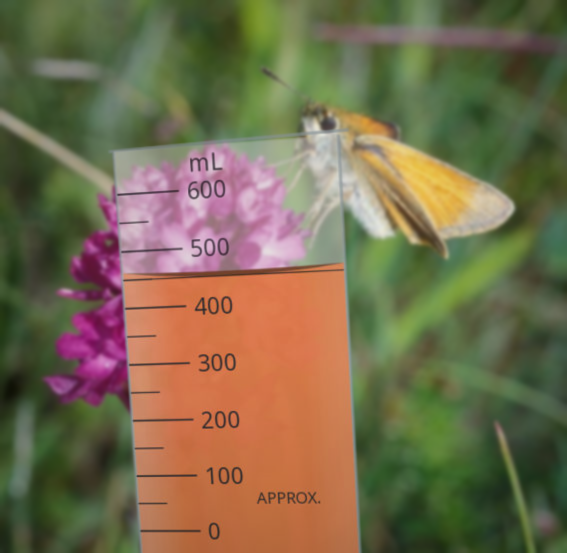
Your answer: 450 mL
